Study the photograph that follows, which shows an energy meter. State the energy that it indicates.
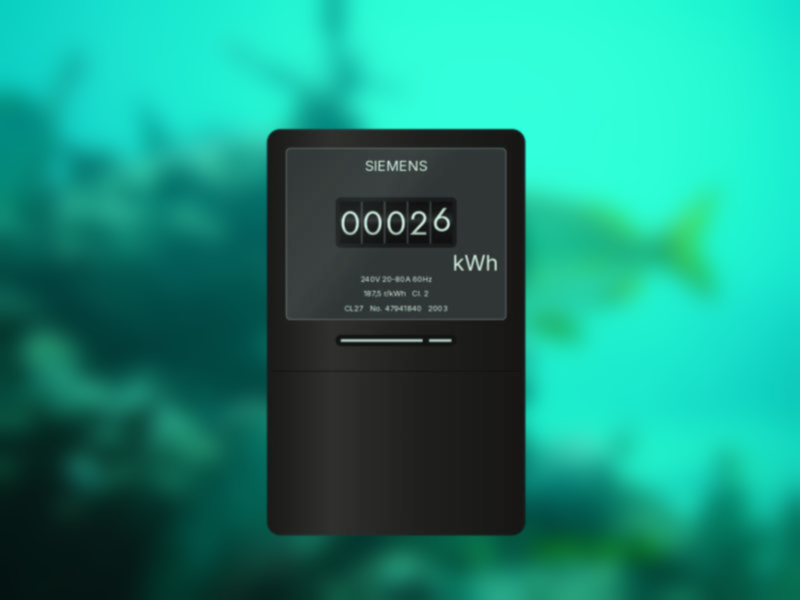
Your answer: 26 kWh
